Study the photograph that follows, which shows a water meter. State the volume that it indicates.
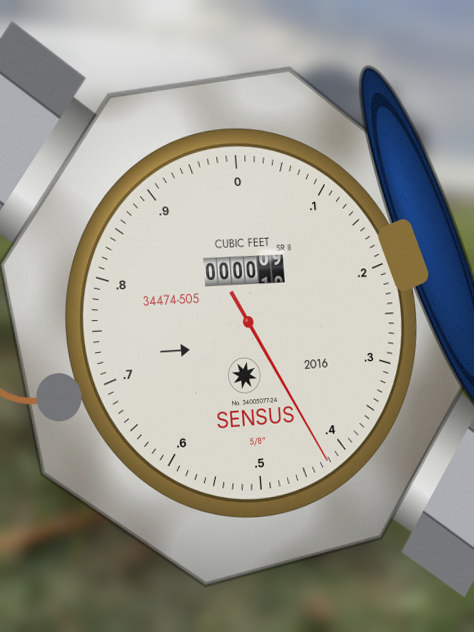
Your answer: 9.42 ft³
